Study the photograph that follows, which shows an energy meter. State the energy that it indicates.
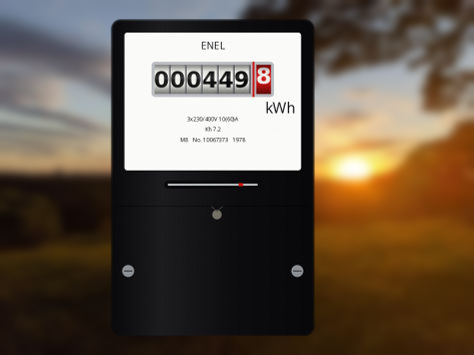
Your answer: 449.8 kWh
